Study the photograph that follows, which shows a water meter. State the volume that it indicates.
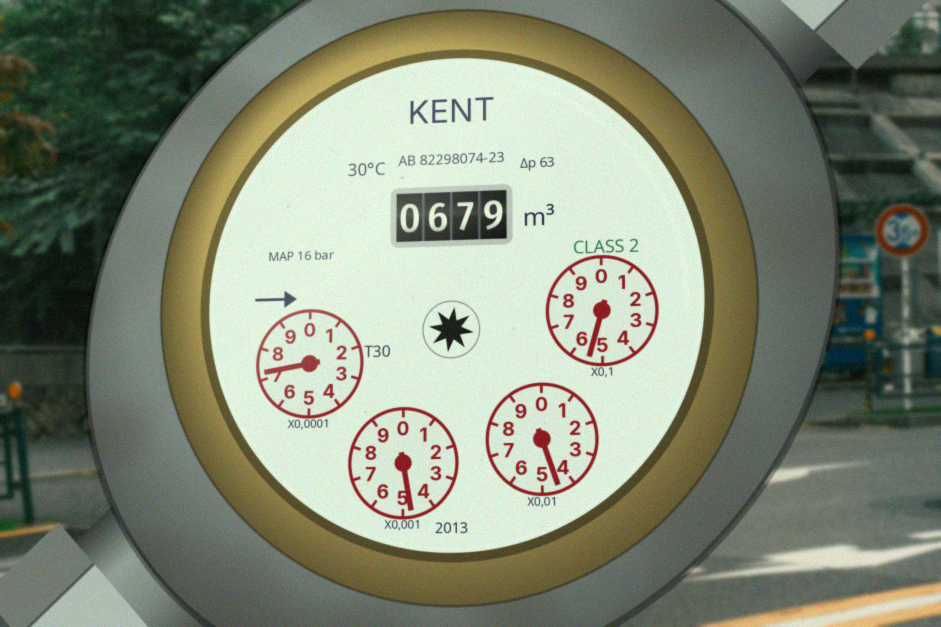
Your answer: 679.5447 m³
